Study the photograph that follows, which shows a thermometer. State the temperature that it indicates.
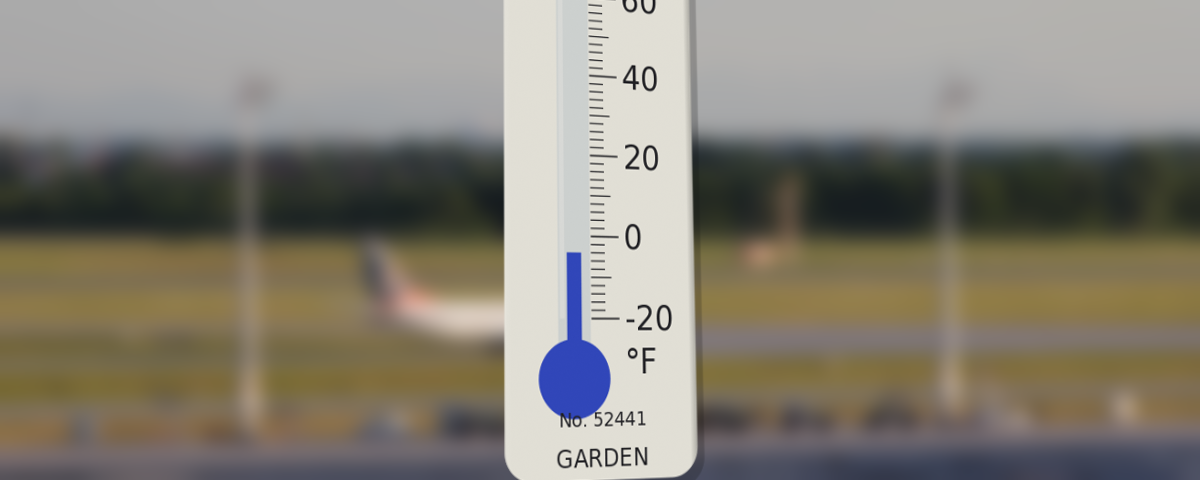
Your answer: -4 °F
